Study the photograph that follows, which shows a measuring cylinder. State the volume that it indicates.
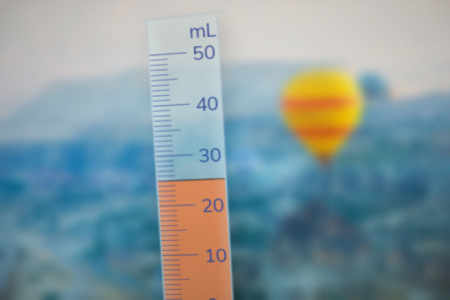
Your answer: 25 mL
